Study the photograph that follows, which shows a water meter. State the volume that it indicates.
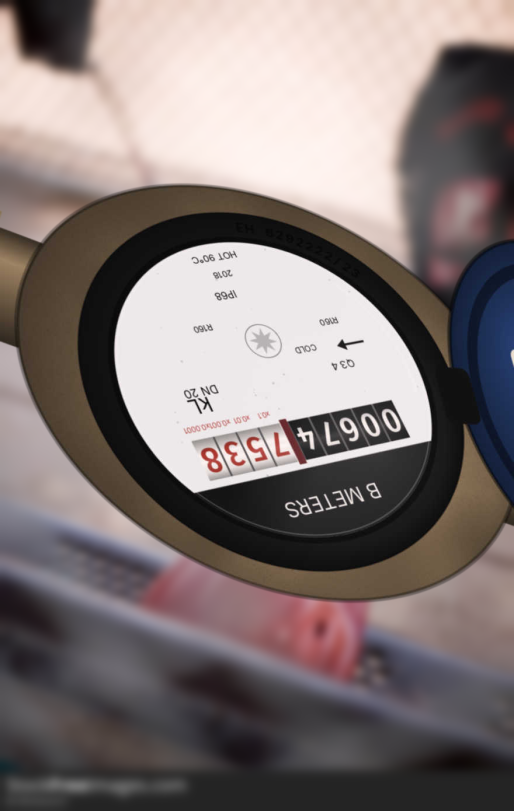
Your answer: 674.7538 kL
